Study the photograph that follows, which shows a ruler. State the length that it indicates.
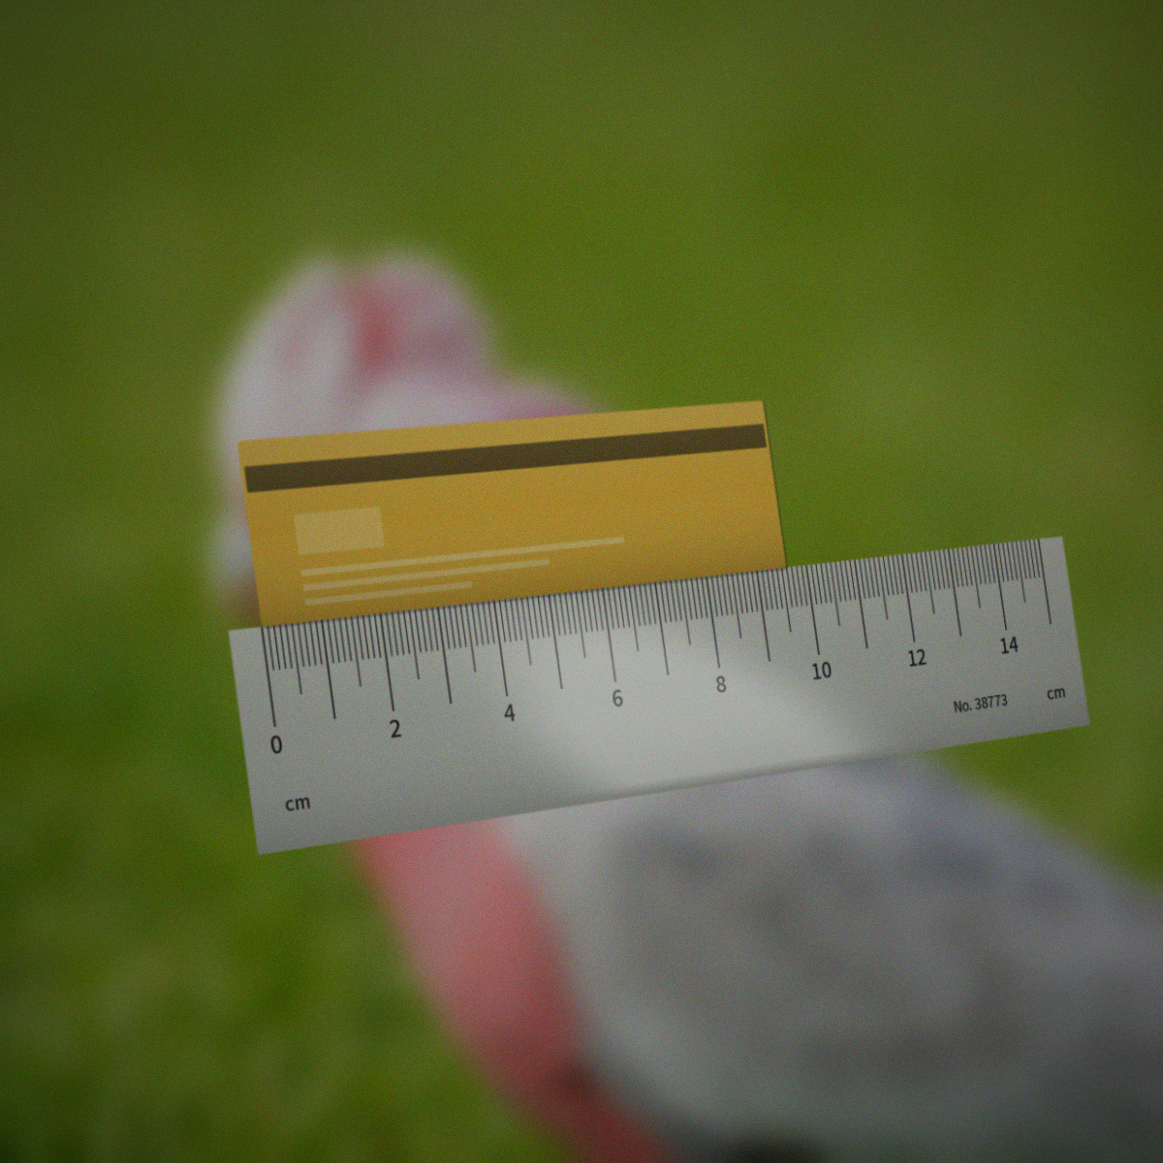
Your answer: 9.6 cm
